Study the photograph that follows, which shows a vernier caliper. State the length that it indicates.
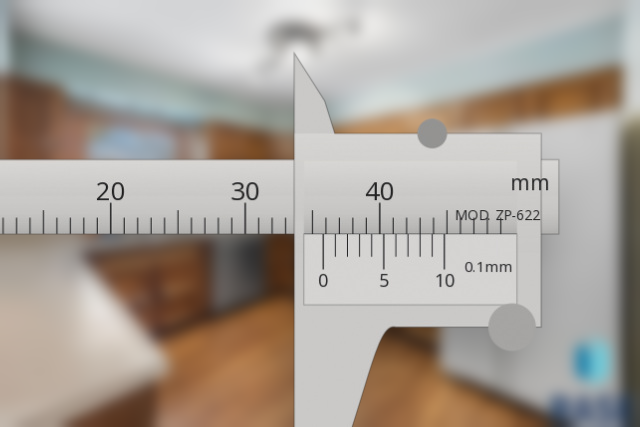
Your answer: 35.8 mm
